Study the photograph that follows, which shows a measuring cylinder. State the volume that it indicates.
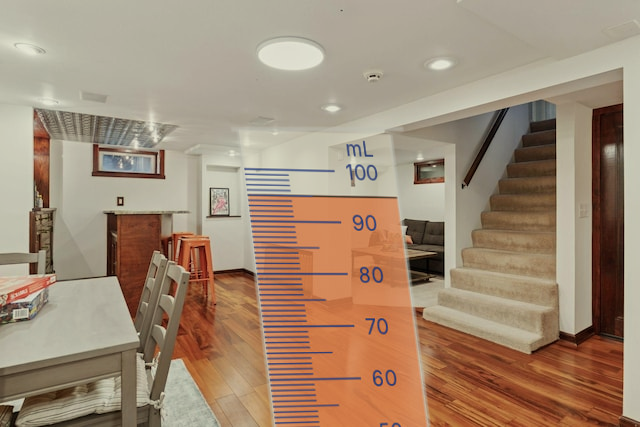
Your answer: 95 mL
